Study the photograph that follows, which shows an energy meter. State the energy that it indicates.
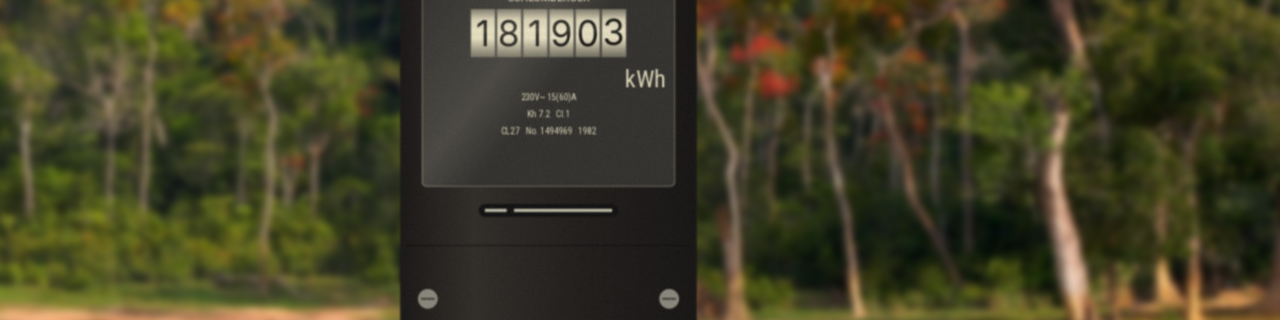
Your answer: 181903 kWh
